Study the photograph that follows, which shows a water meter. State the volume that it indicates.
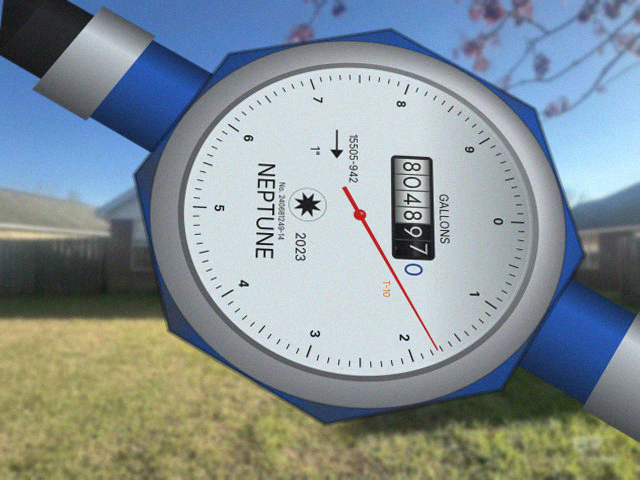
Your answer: 8048971.7 gal
